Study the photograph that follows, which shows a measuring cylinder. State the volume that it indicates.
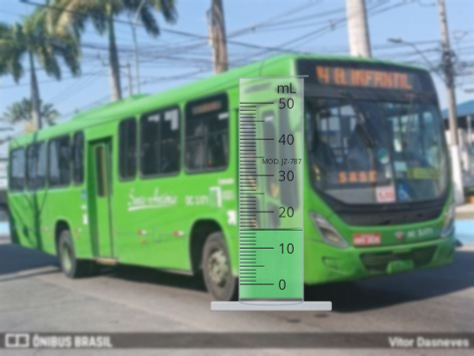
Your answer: 15 mL
